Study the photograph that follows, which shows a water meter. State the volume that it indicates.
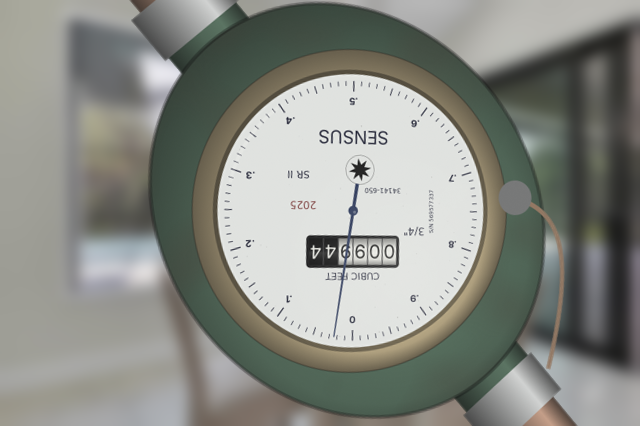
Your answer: 9944.02 ft³
